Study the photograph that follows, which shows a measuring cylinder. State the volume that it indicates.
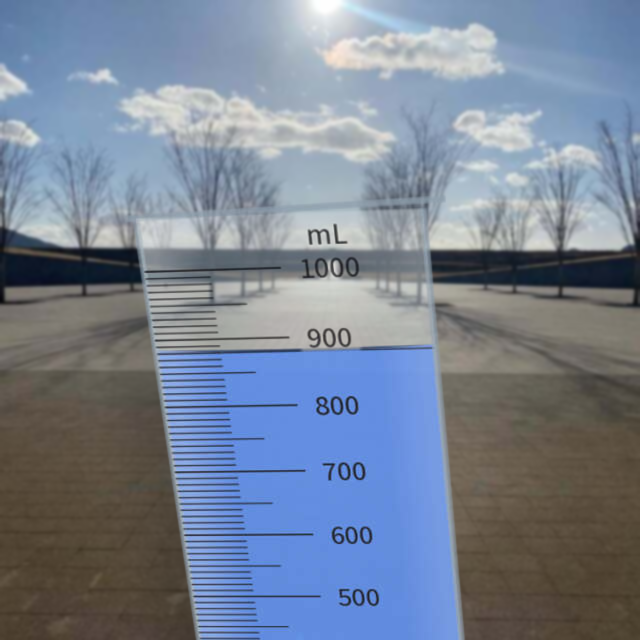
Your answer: 880 mL
